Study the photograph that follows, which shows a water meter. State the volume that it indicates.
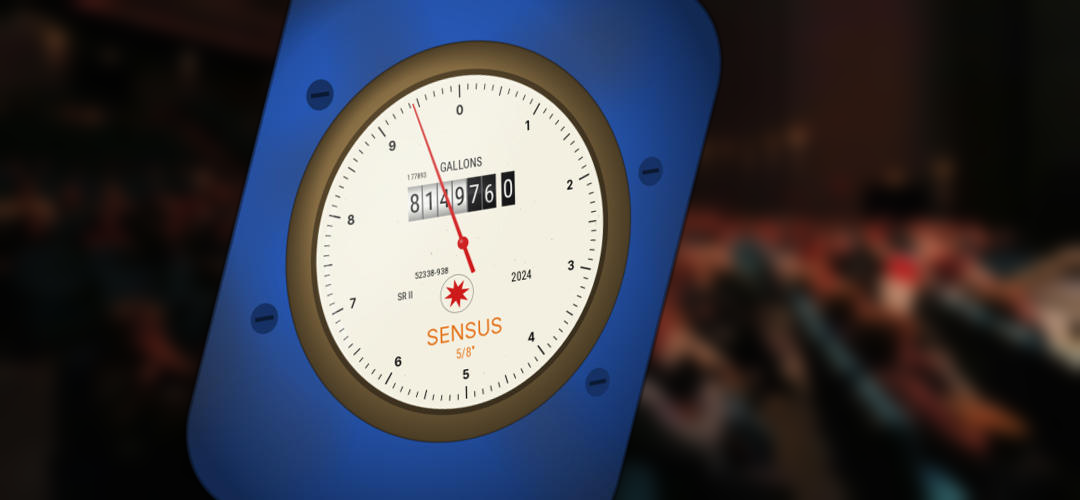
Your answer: 8149759.4 gal
